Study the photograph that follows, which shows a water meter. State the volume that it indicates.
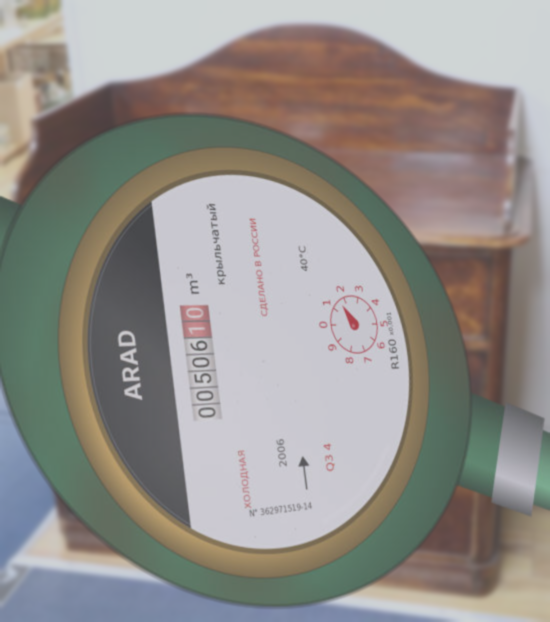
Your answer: 506.101 m³
